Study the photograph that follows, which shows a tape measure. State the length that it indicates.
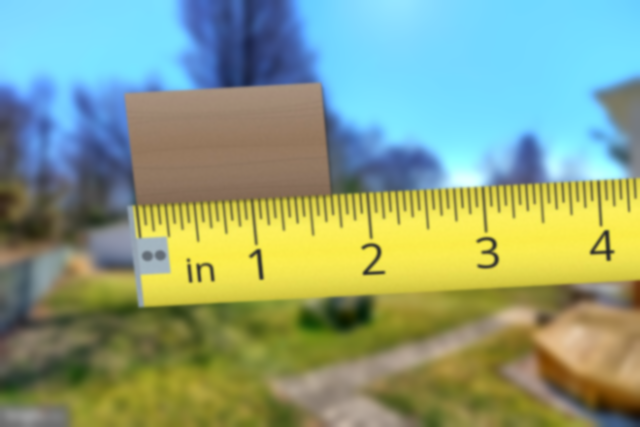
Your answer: 1.6875 in
